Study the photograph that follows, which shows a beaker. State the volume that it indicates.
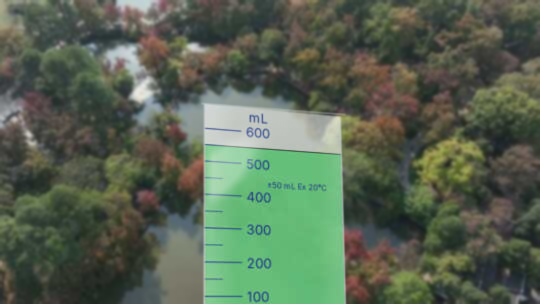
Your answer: 550 mL
